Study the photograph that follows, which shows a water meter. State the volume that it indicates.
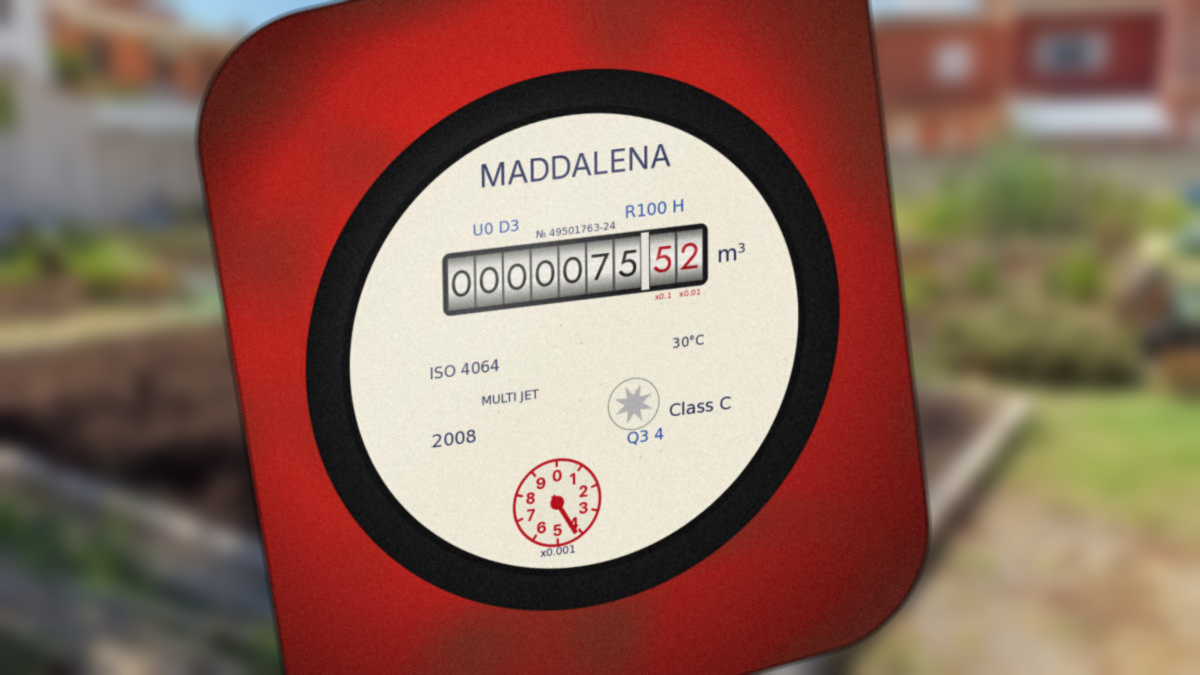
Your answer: 75.524 m³
